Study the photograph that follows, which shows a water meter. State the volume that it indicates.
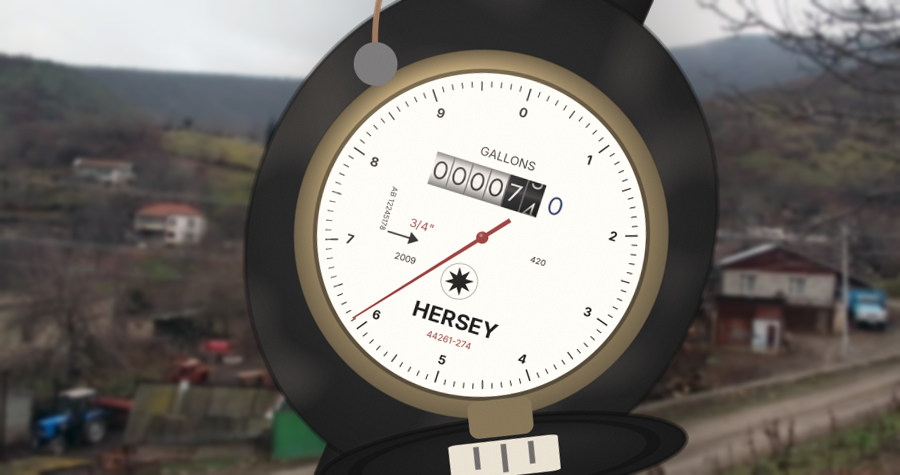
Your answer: 736.1 gal
